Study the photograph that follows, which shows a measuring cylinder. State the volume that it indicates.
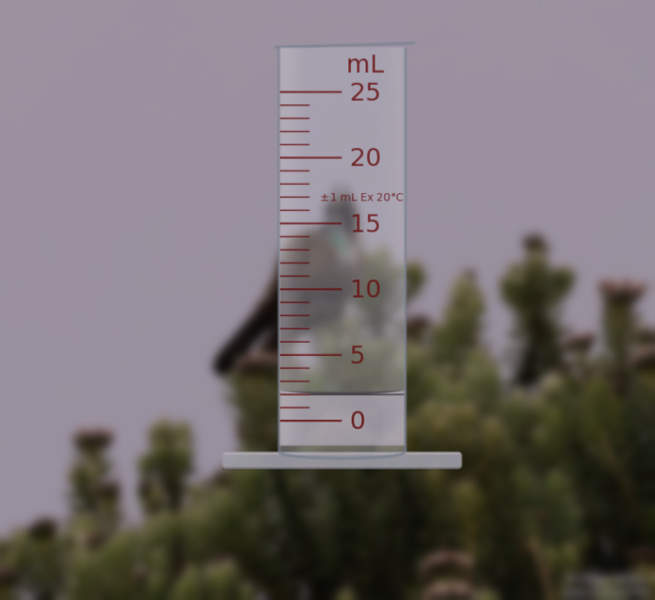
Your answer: 2 mL
